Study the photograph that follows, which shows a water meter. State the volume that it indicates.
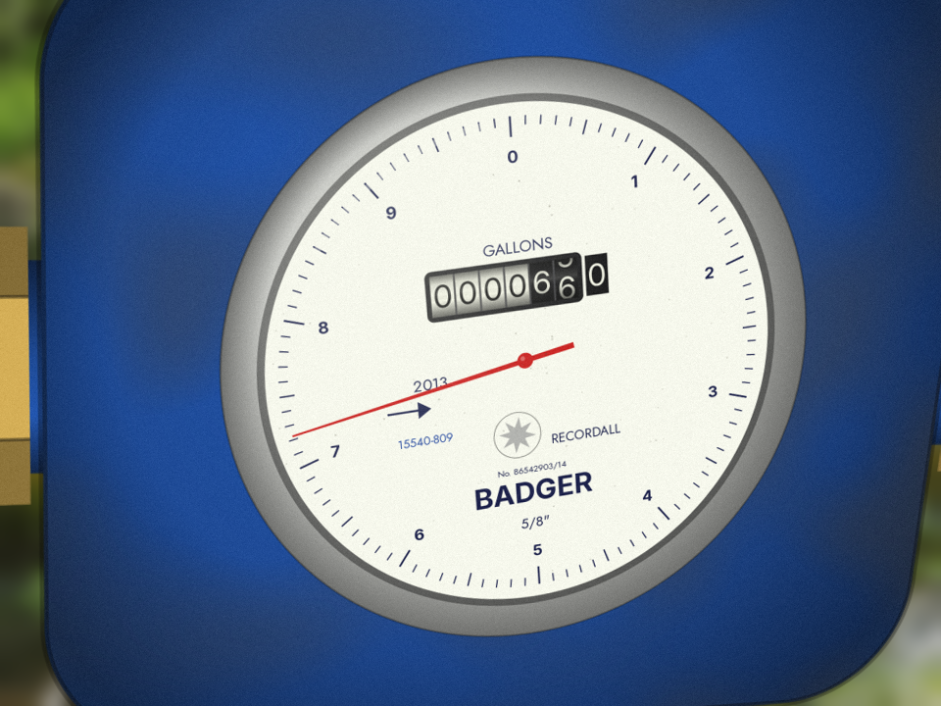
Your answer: 657.2 gal
